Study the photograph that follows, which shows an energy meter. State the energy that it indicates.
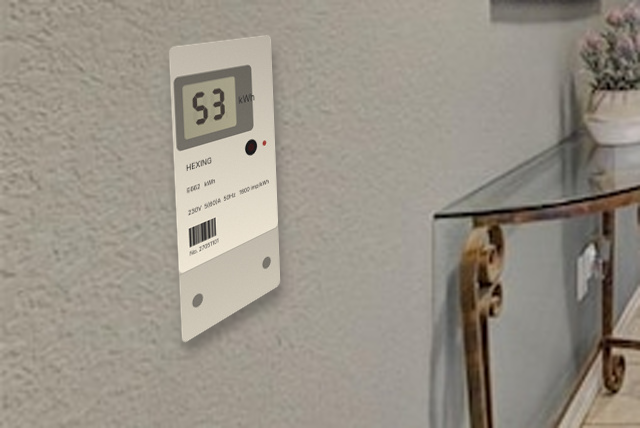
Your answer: 53 kWh
